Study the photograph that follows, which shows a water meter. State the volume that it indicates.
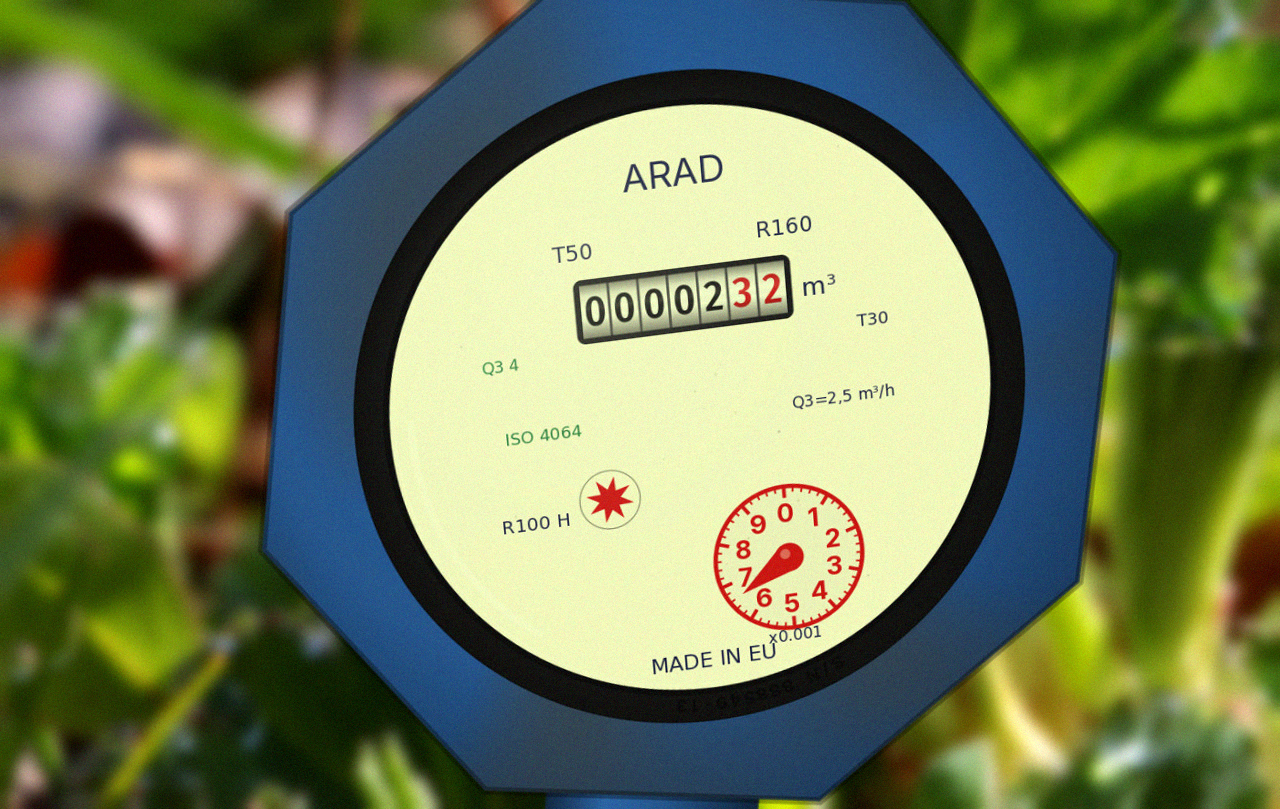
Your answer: 2.326 m³
